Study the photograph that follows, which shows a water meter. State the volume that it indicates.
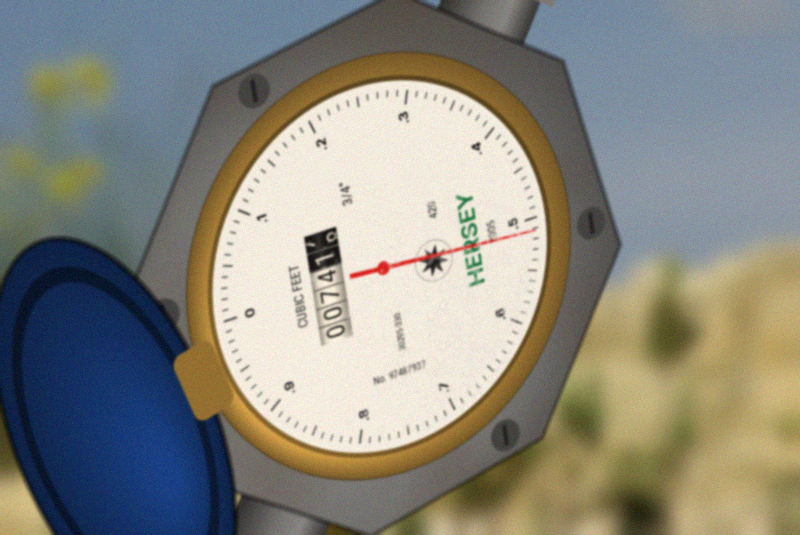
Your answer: 7417.51 ft³
